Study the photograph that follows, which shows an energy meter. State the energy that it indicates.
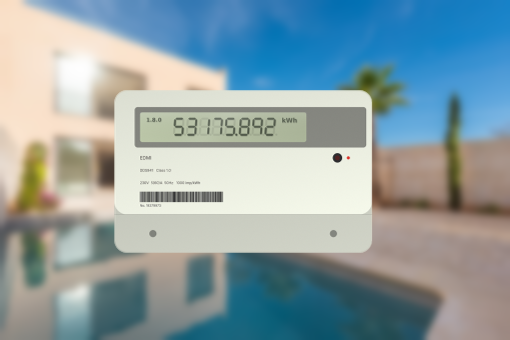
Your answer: 53175.892 kWh
